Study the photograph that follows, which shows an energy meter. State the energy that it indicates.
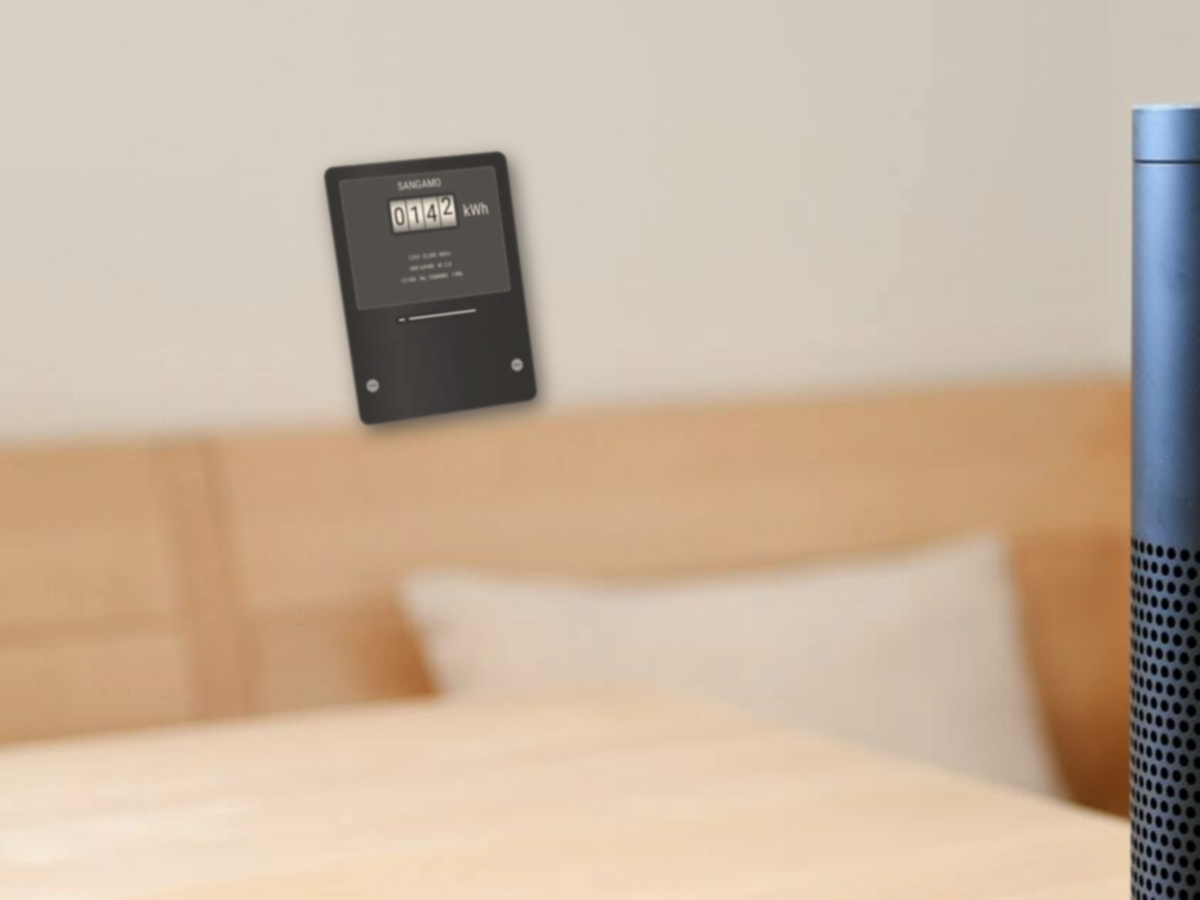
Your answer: 142 kWh
